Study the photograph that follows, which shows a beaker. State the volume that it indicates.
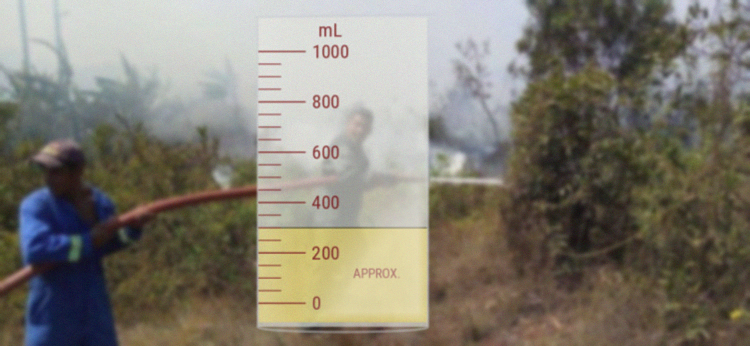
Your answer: 300 mL
